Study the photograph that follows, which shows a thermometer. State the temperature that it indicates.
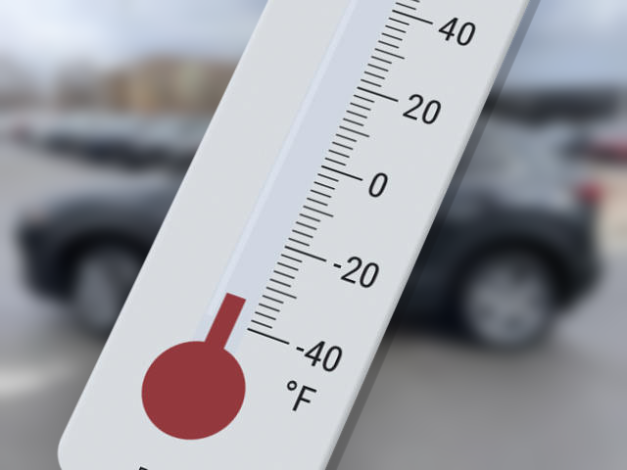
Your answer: -34 °F
